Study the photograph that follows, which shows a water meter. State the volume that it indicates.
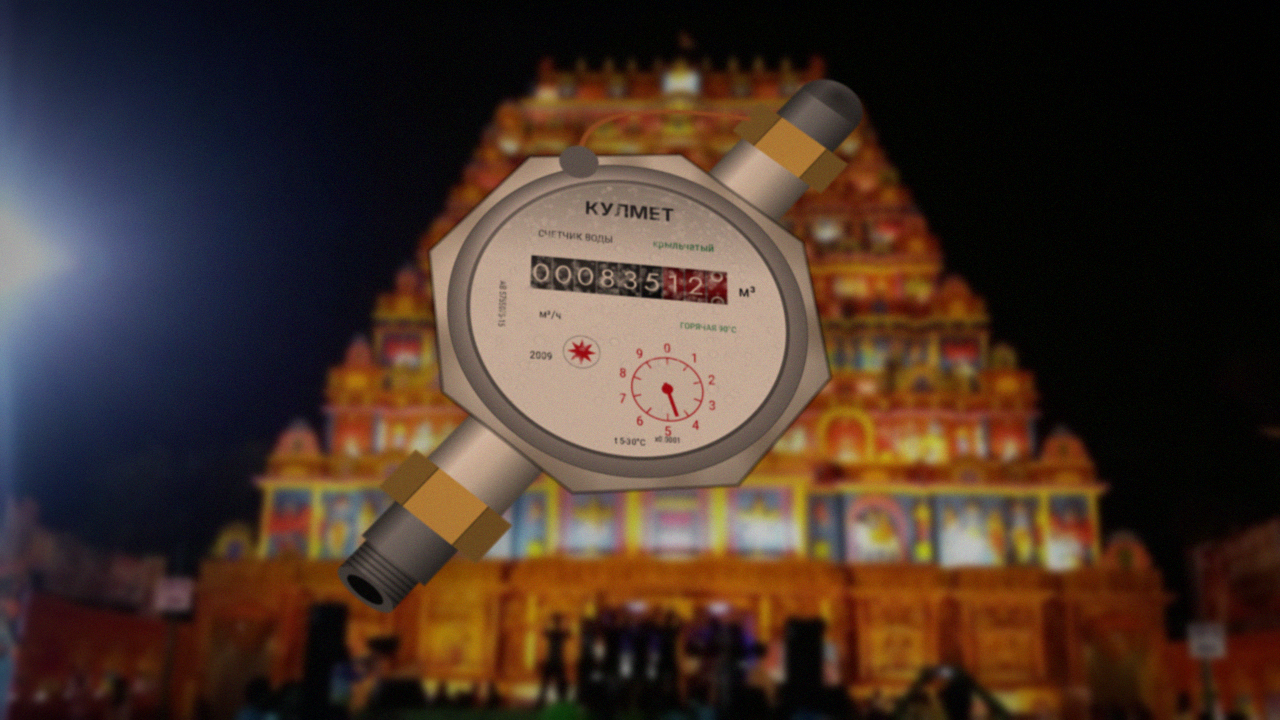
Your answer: 835.1284 m³
